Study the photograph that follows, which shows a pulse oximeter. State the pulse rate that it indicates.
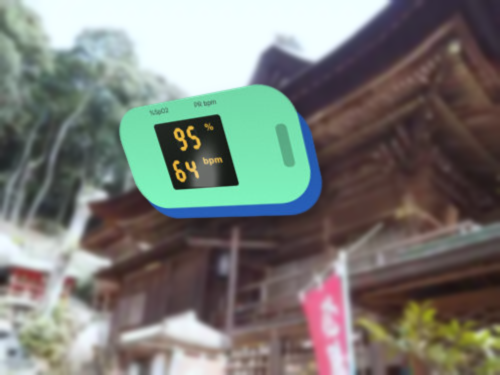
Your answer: 64 bpm
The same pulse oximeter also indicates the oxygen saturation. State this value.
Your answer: 95 %
